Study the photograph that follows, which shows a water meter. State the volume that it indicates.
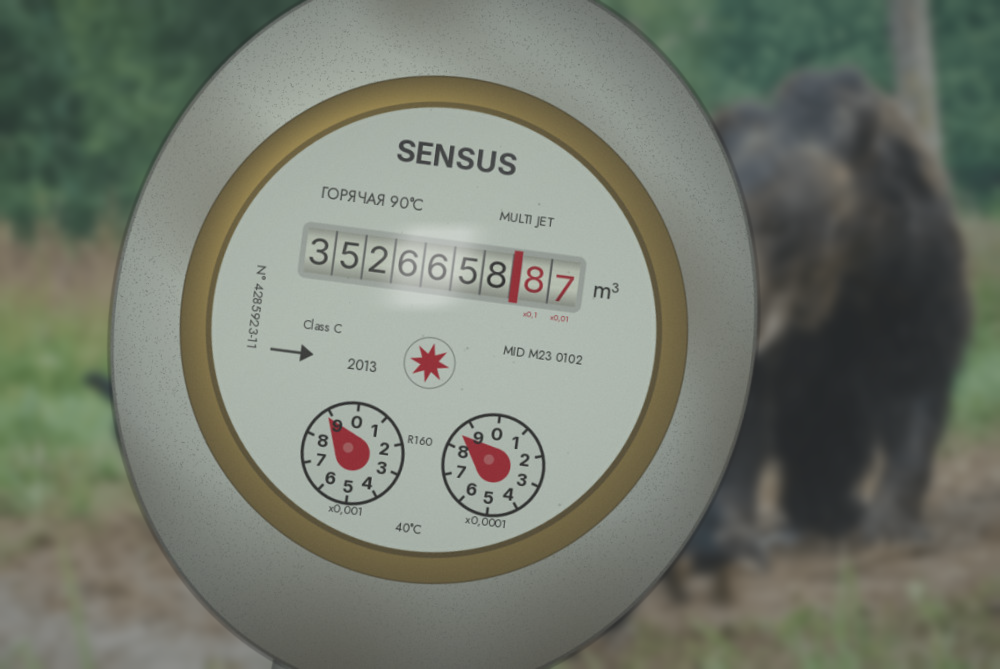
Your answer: 3526658.8688 m³
